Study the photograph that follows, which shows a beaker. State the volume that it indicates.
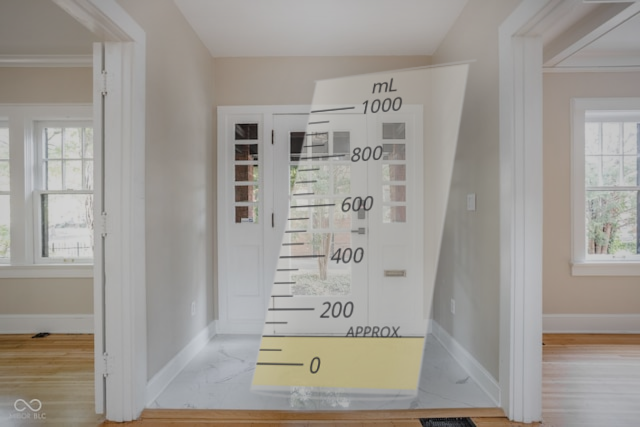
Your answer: 100 mL
